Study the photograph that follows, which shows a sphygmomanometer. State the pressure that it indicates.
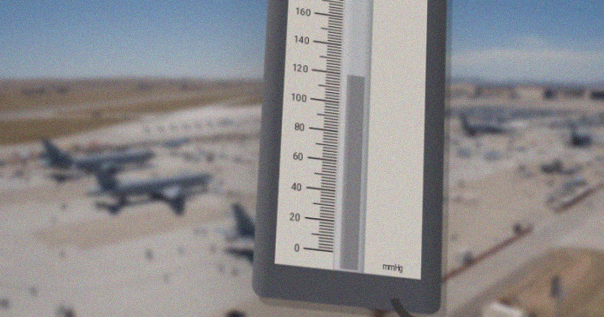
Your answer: 120 mmHg
